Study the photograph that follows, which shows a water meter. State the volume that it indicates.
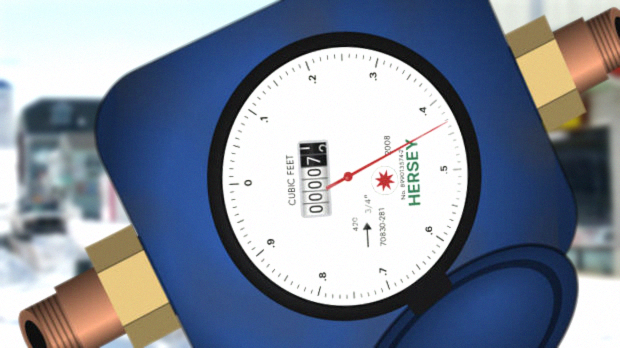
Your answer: 71.43 ft³
